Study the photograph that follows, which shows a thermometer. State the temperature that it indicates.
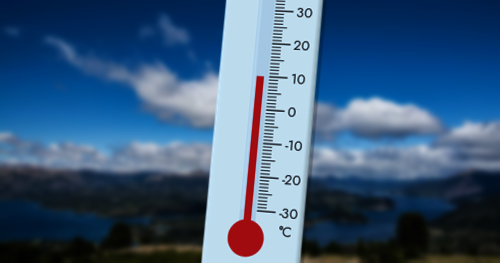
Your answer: 10 °C
